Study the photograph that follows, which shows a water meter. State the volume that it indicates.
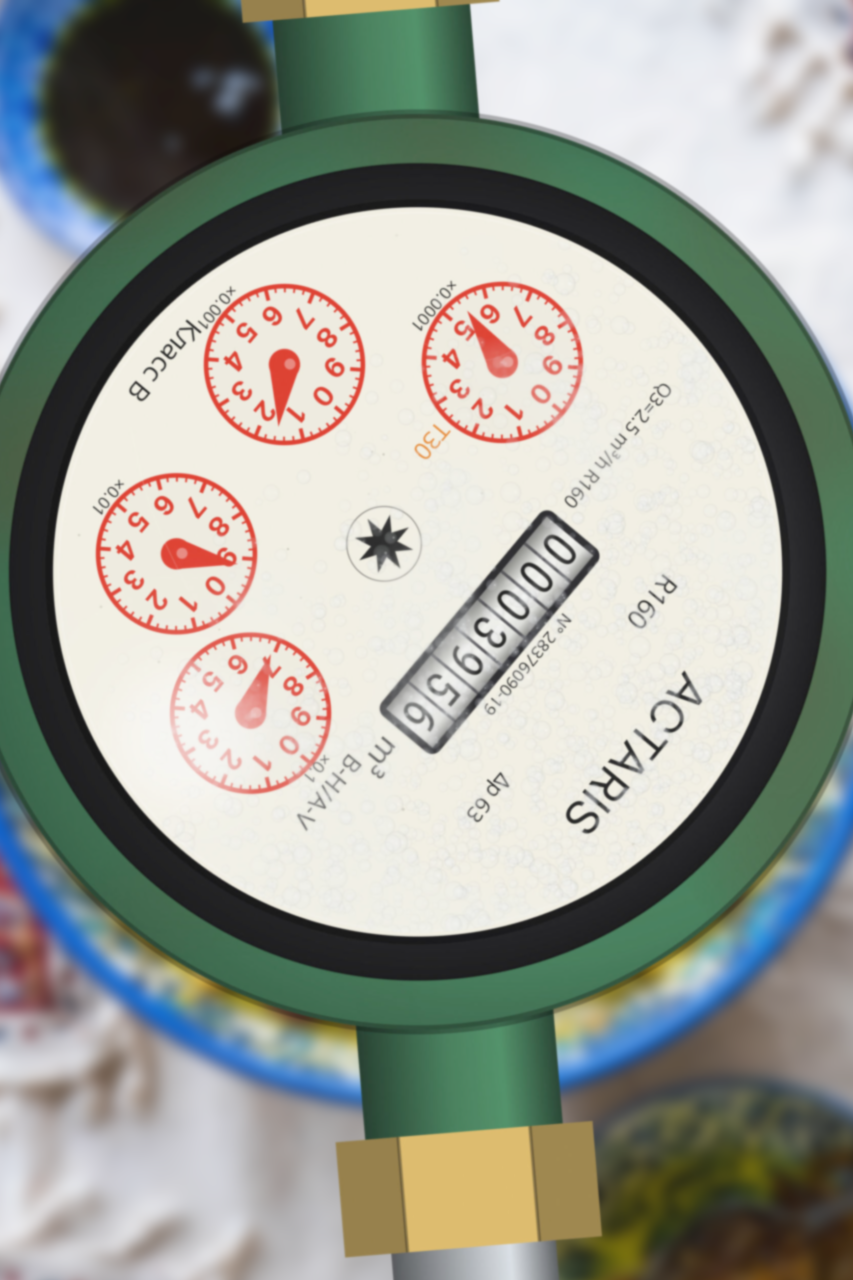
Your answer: 3956.6915 m³
